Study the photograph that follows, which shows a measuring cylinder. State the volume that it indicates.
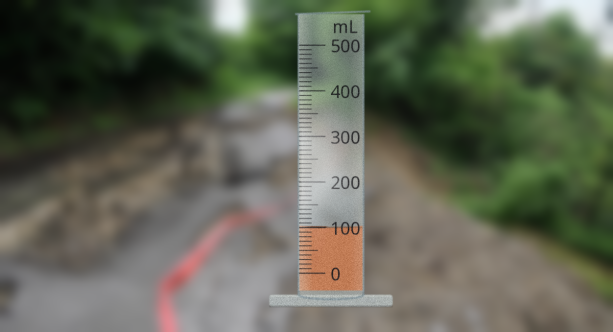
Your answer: 100 mL
